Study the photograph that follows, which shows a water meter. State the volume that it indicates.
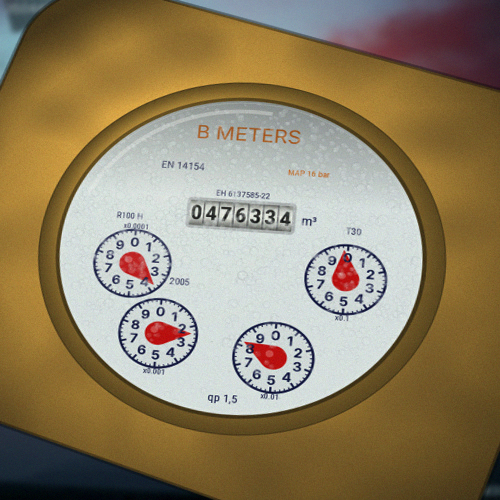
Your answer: 476333.9823 m³
